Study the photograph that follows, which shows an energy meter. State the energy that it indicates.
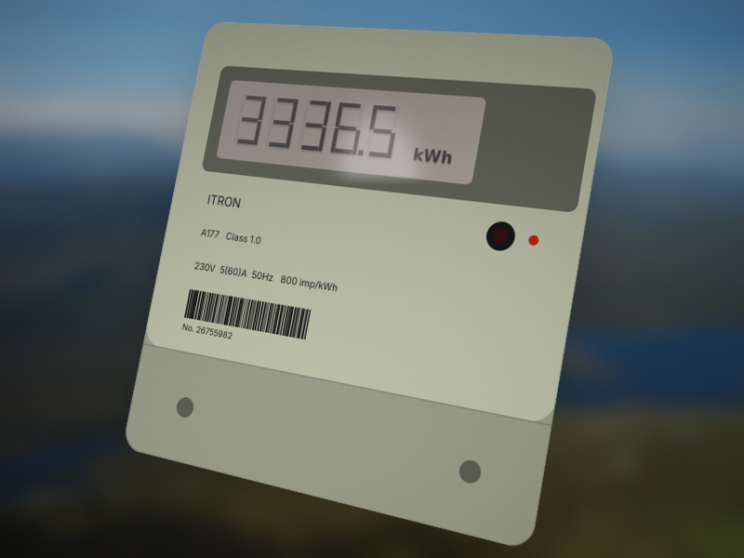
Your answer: 3336.5 kWh
